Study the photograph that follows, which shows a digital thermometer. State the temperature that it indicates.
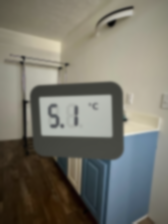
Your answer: 5.1 °C
